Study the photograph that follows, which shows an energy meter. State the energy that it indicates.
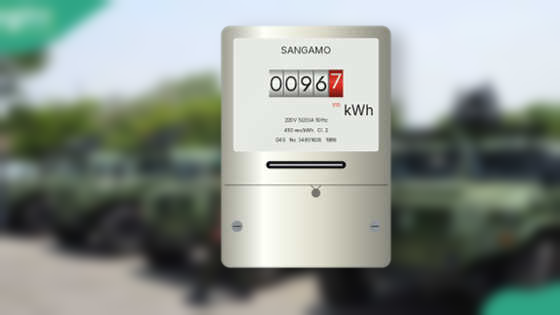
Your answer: 96.7 kWh
